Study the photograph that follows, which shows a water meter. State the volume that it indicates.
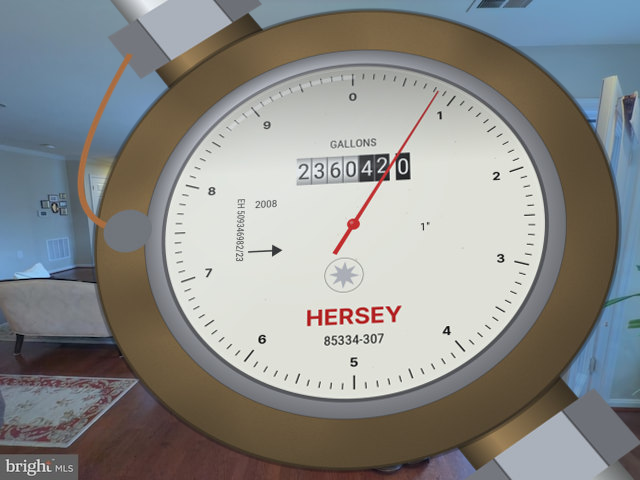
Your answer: 2360420.8 gal
